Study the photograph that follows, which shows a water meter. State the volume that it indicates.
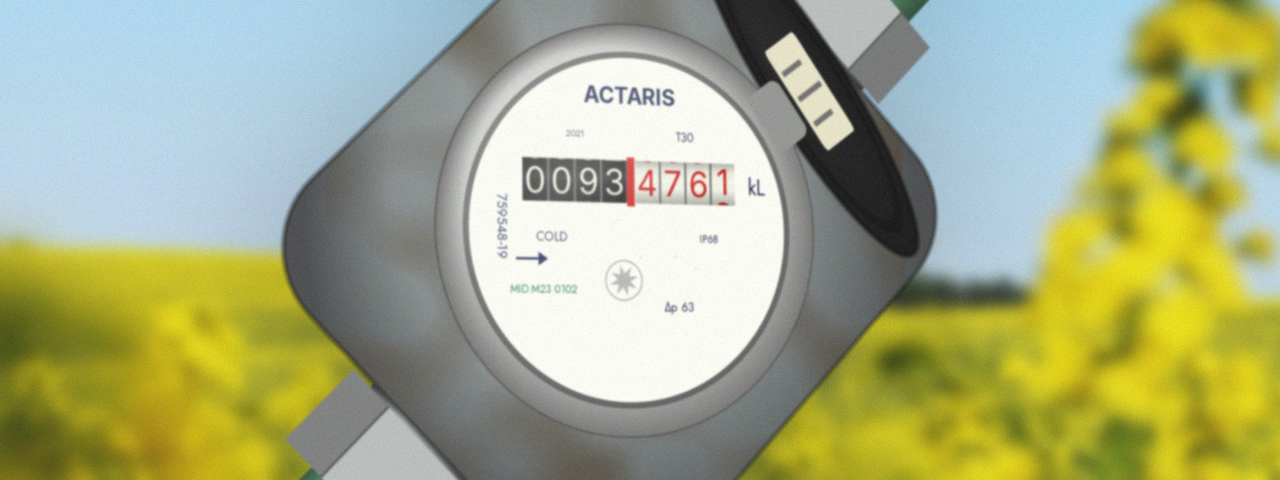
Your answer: 93.4761 kL
